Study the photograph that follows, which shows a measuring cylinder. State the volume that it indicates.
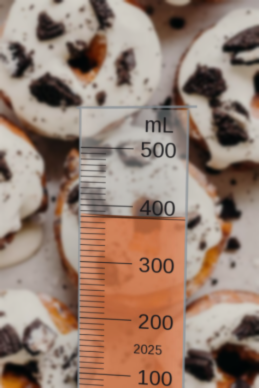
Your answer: 380 mL
